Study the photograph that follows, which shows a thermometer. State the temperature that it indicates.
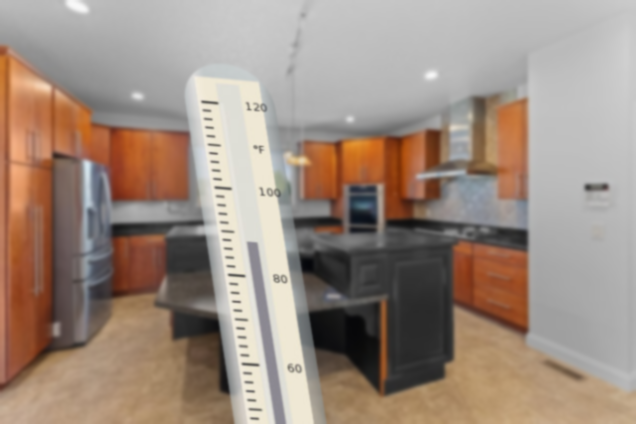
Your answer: 88 °F
